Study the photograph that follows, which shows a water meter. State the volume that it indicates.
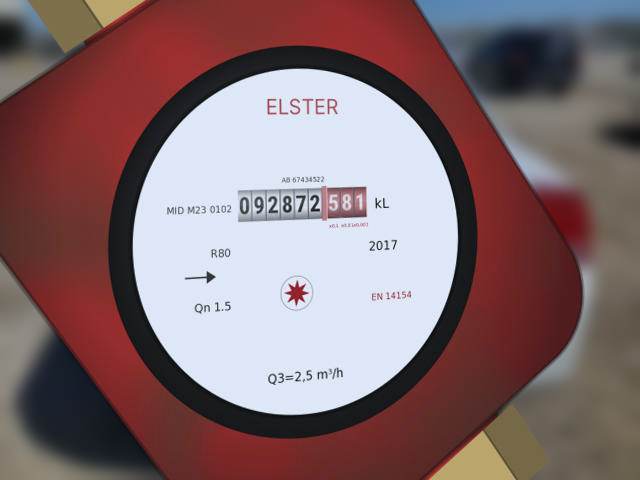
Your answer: 92872.581 kL
